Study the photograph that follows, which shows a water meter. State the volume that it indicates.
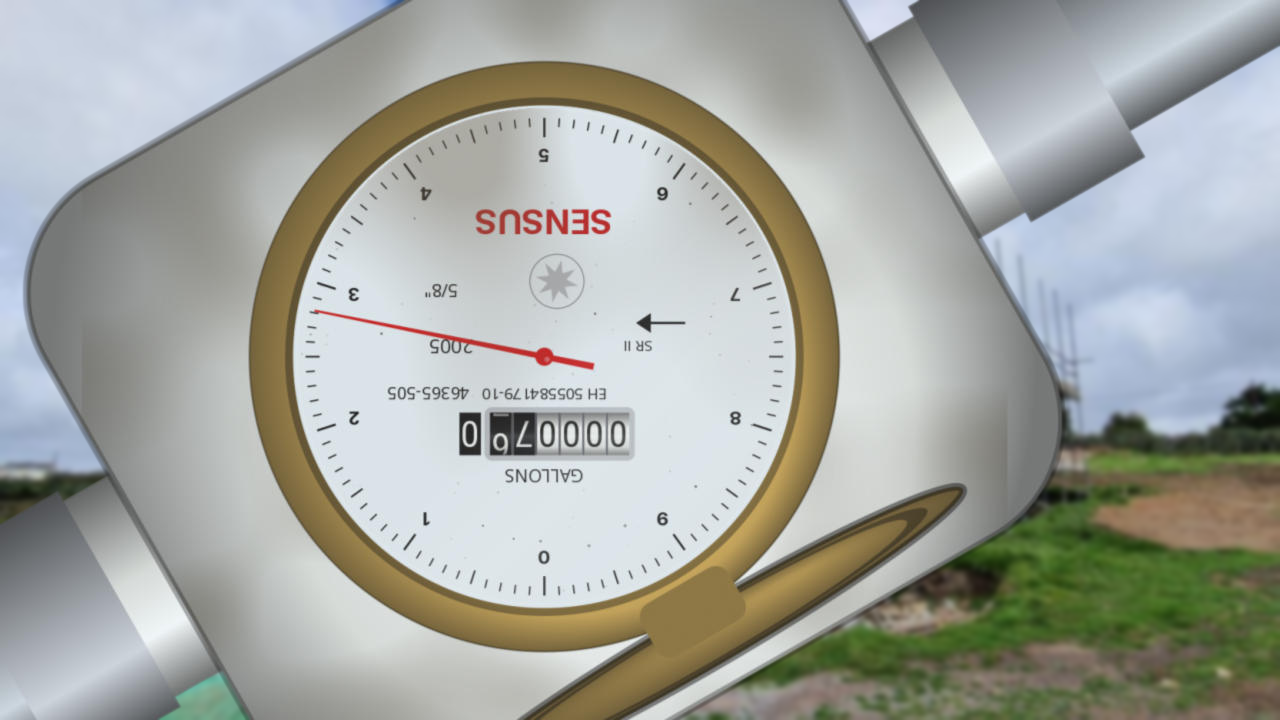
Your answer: 762.8 gal
